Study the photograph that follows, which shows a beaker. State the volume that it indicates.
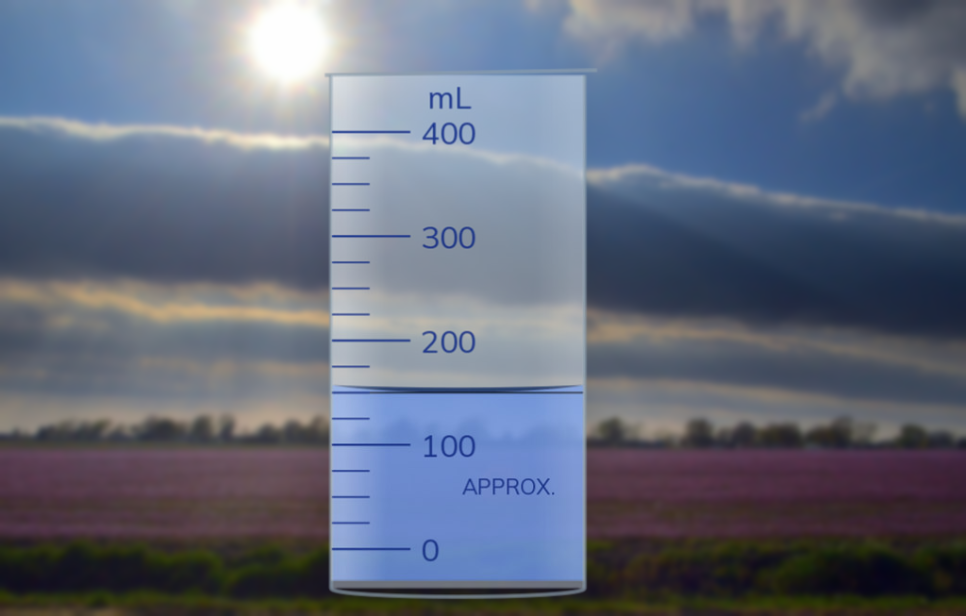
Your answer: 150 mL
